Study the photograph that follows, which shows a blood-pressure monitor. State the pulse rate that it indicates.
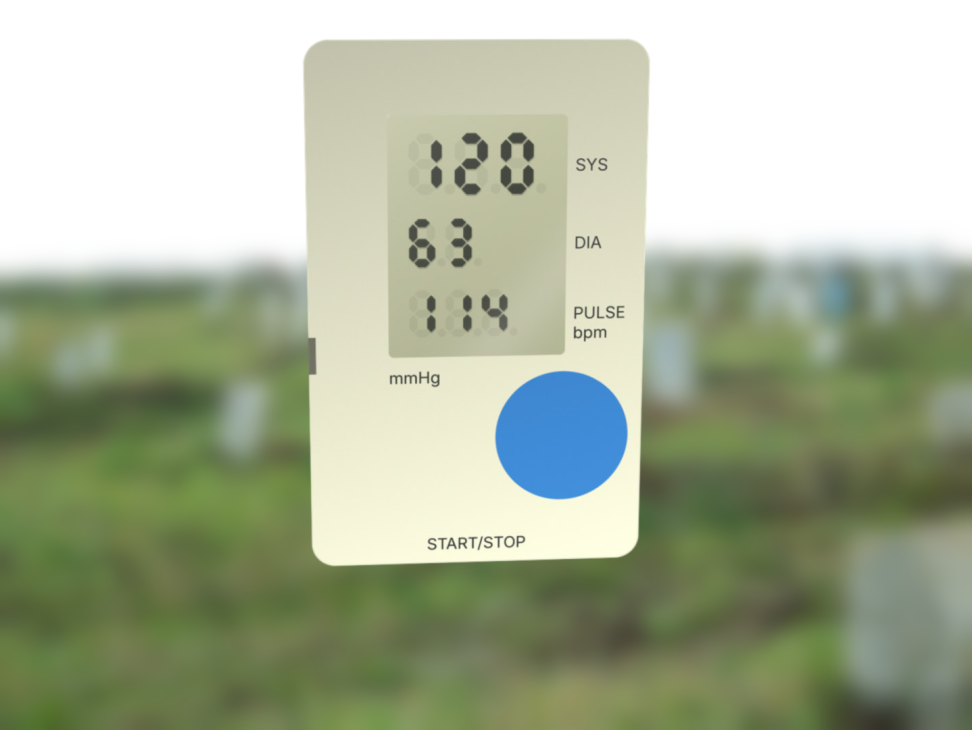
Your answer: 114 bpm
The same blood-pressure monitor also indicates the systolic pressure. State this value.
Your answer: 120 mmHg
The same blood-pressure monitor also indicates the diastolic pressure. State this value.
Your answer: 63 mmHg
